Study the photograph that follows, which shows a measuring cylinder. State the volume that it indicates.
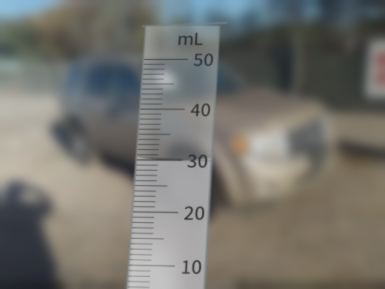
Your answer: 30 mL
